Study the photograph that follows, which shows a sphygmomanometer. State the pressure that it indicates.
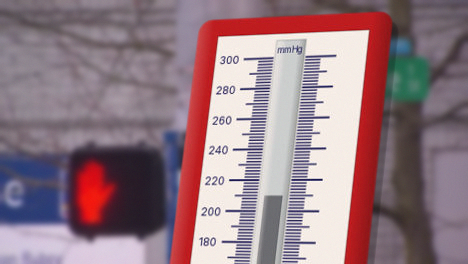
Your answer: 210 mmHg
